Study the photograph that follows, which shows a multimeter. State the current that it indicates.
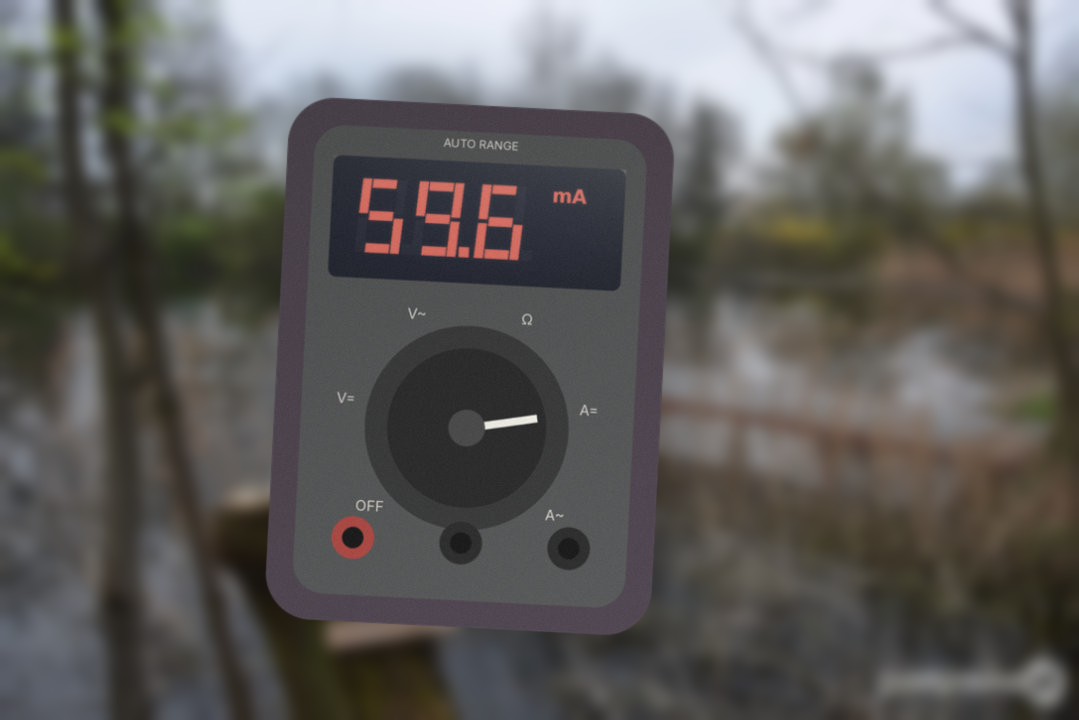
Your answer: 59.6 mA
